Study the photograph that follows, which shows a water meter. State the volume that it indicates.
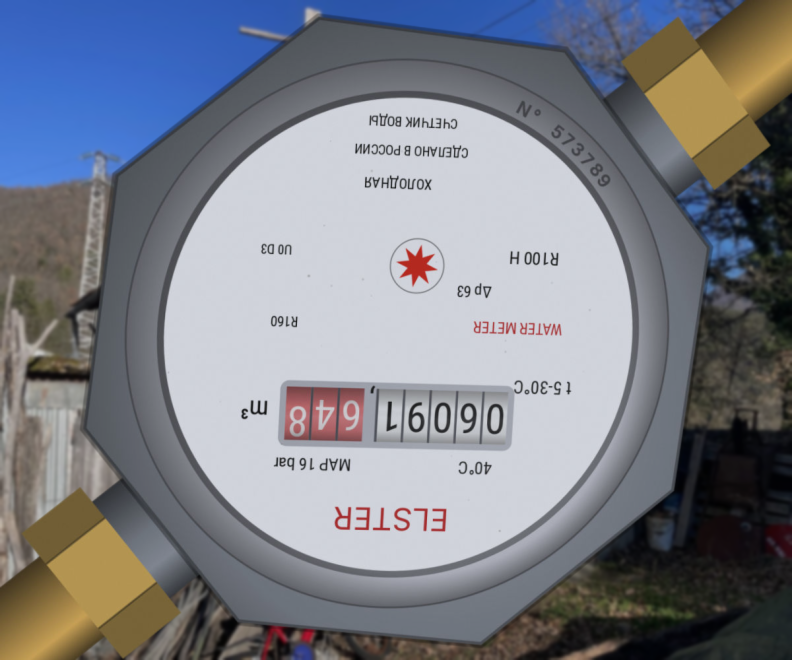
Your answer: 6091.648 m³
